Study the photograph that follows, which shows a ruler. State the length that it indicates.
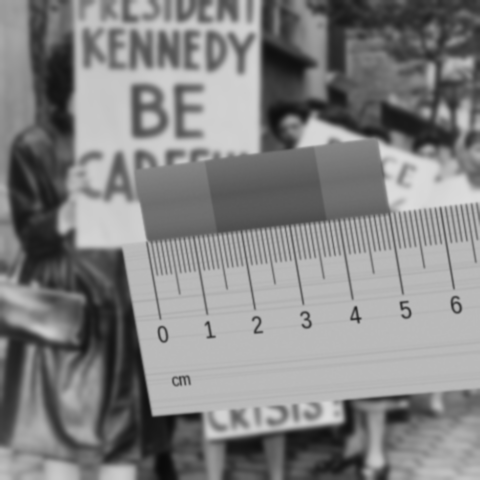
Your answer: 5 cm
